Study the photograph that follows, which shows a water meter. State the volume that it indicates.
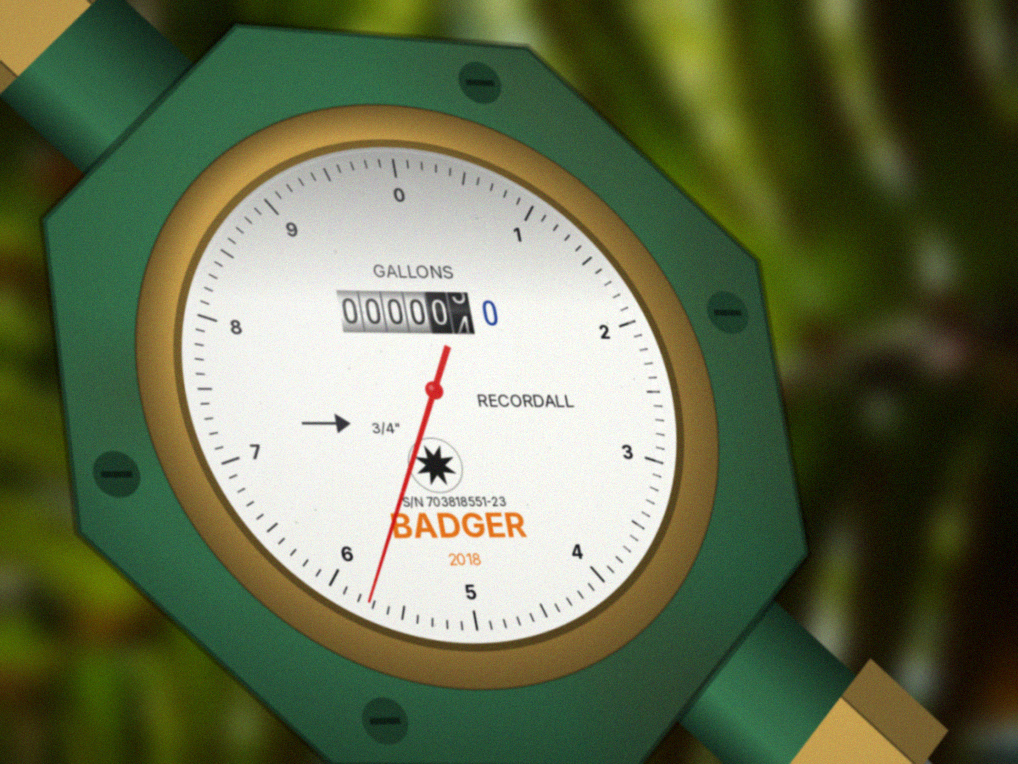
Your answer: 35.7 gal
